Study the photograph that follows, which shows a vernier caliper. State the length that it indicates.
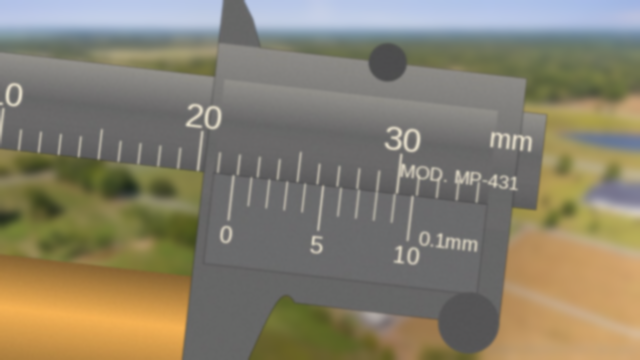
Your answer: 21.8 mm
